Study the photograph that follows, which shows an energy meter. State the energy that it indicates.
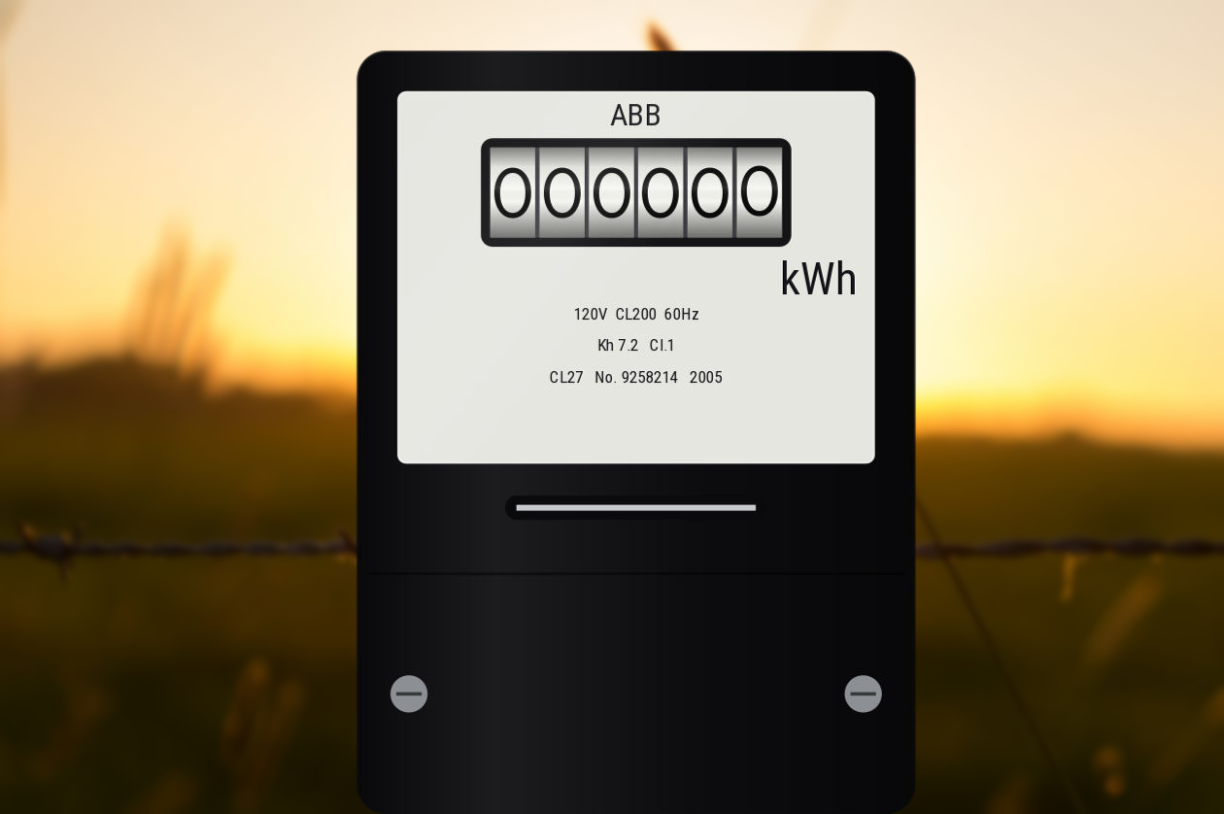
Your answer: 0 kWh
